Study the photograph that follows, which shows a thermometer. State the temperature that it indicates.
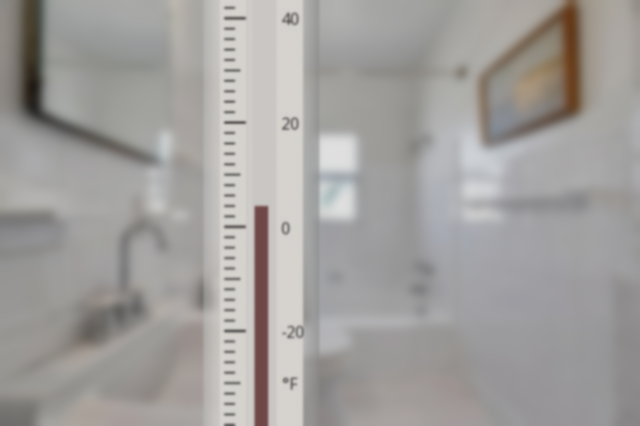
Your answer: 4 °F
